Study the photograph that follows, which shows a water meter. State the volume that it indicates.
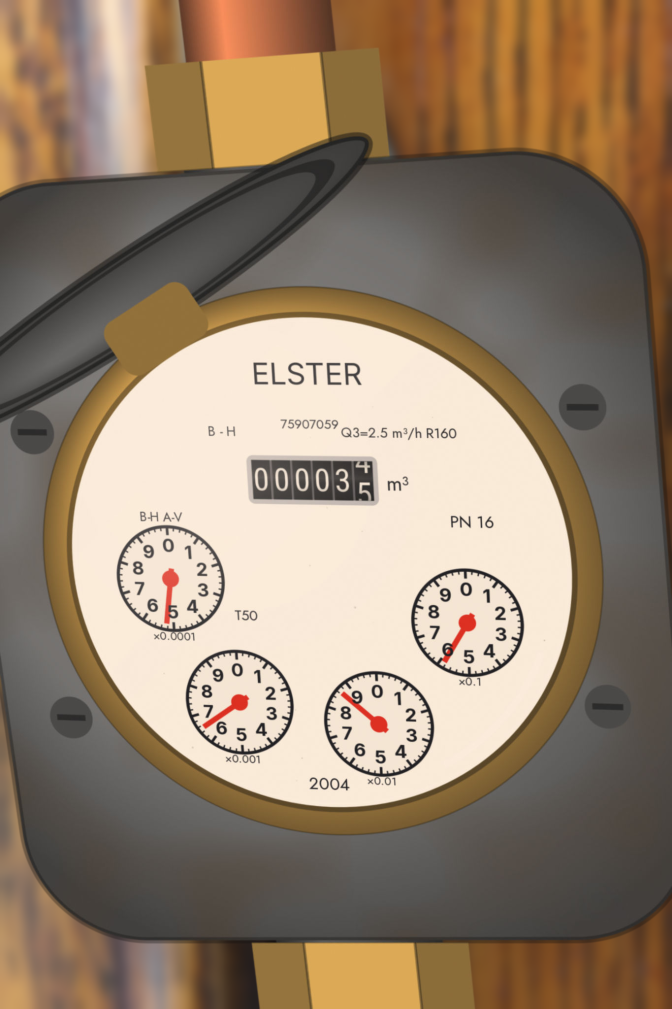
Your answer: 34.5865 m³
